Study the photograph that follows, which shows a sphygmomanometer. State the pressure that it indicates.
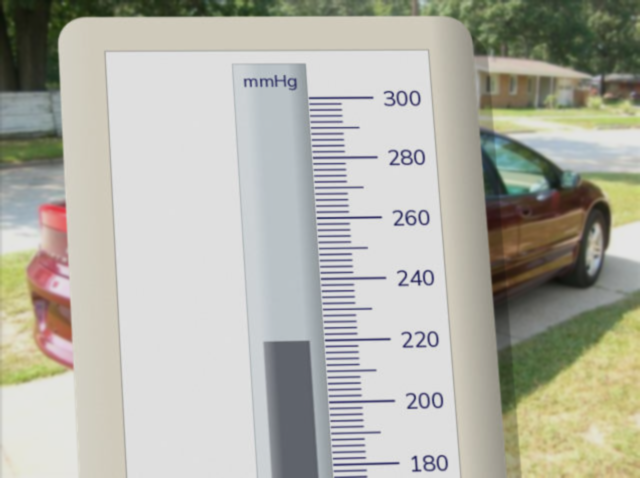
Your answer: 220 mmHg
